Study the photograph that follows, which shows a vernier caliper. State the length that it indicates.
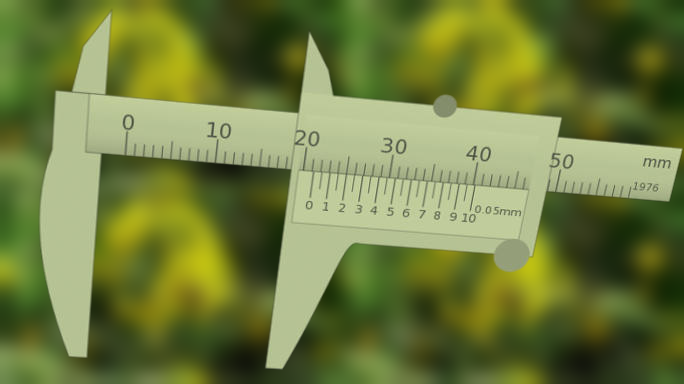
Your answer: 21.2 mm
